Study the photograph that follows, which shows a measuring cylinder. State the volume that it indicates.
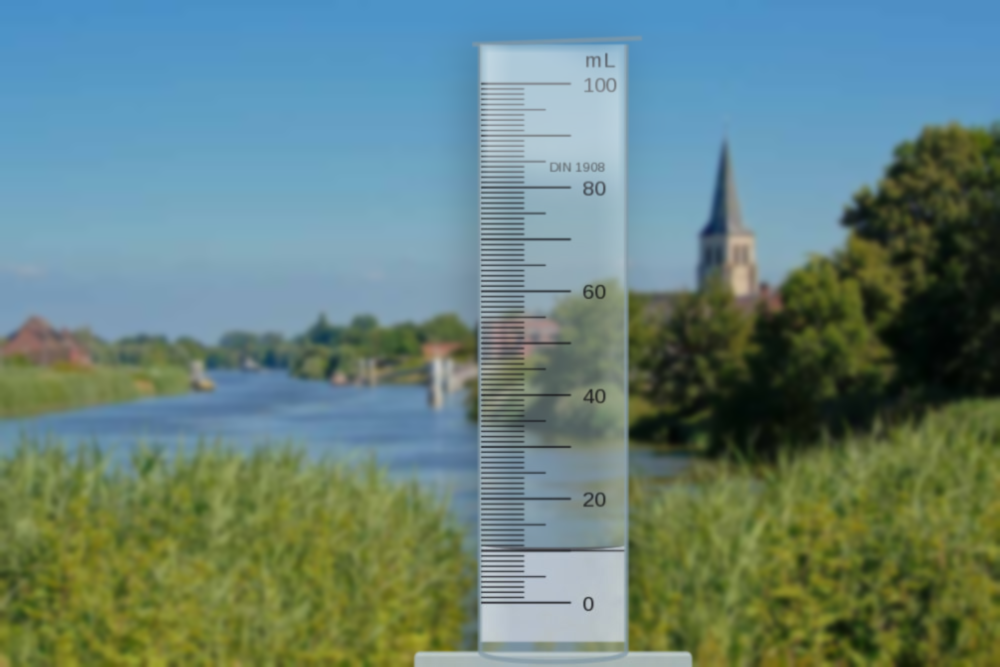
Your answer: 10 mL
